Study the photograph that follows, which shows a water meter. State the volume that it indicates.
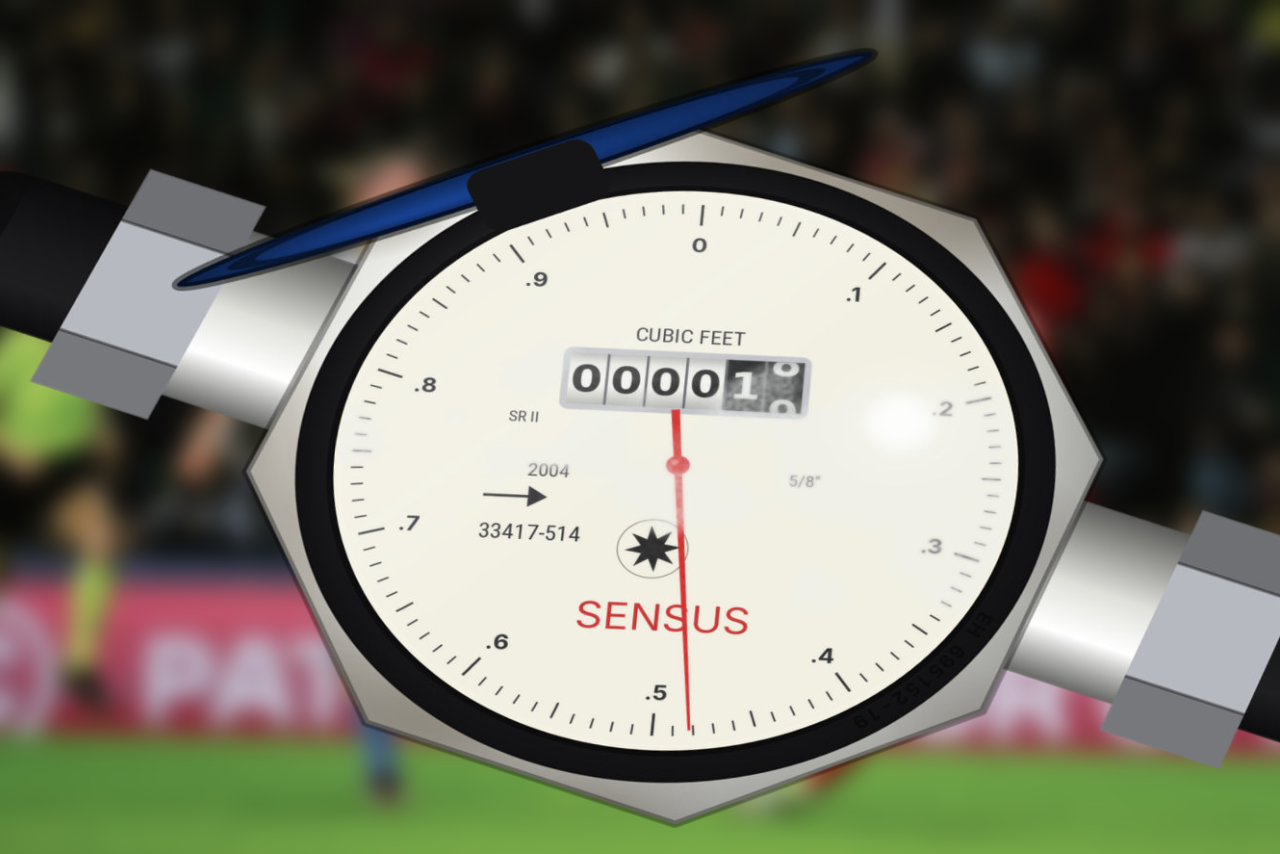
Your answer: 18.48 ft³
